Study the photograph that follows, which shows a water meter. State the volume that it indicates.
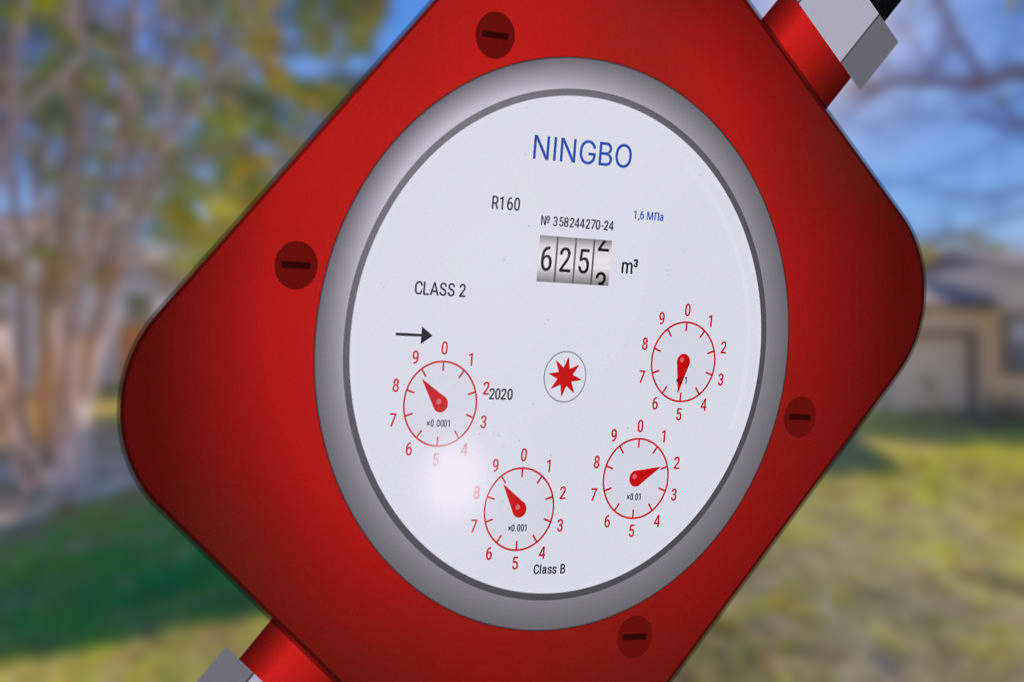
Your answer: 6252.5188 m³
